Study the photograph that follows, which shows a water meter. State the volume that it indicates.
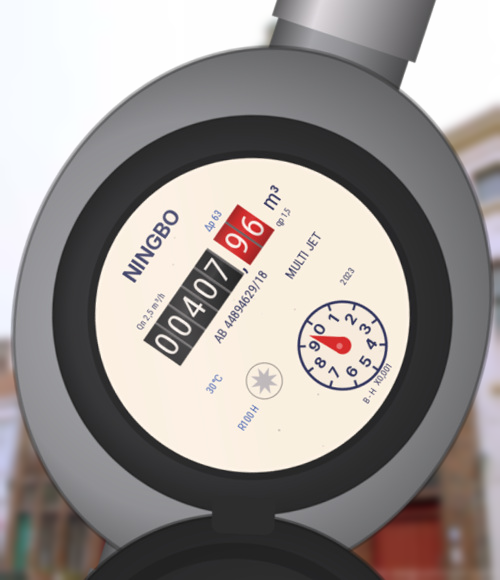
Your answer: 407.959 m³
